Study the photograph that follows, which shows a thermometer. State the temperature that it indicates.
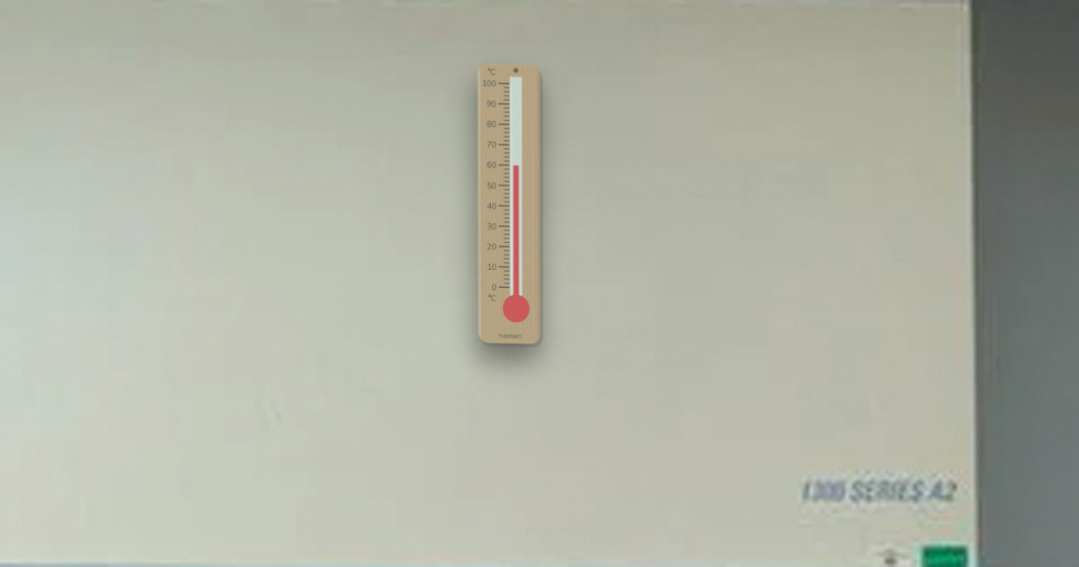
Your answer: 60 °C
